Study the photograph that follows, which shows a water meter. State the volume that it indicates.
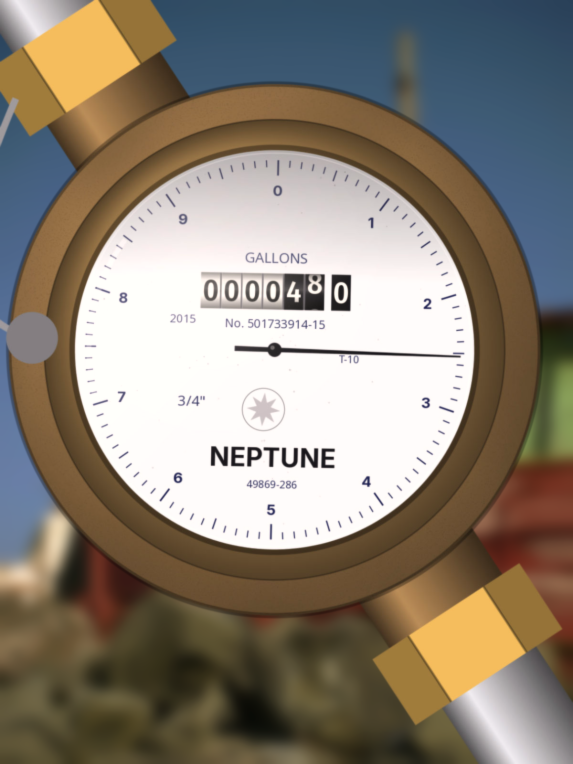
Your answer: 482.5 gal
